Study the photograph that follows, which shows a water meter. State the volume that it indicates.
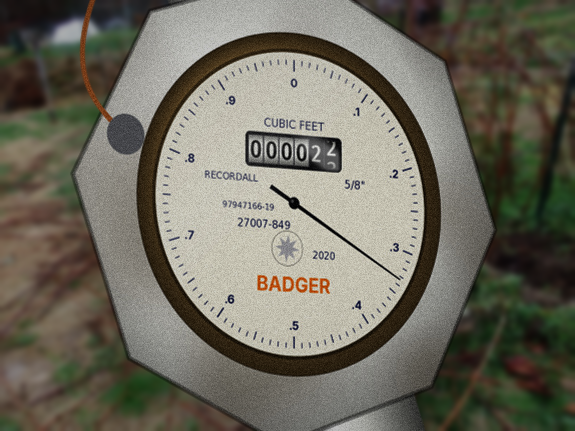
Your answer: 22.33 ft³
